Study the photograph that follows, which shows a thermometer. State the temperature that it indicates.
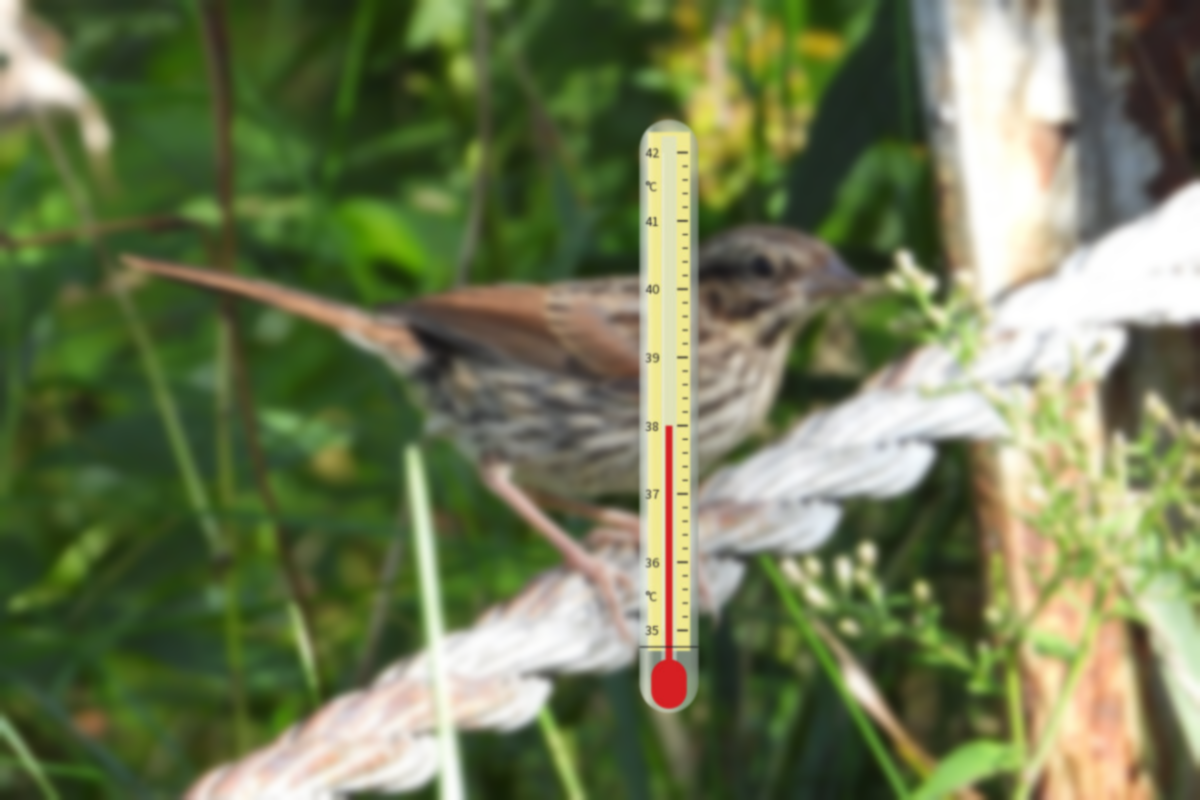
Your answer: 38 °C
